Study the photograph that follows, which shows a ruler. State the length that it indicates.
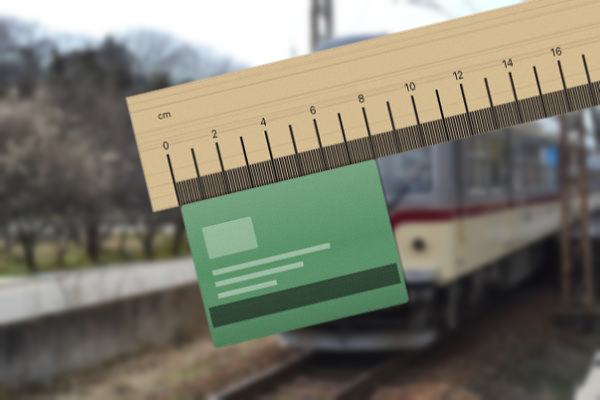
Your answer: 8 cm
